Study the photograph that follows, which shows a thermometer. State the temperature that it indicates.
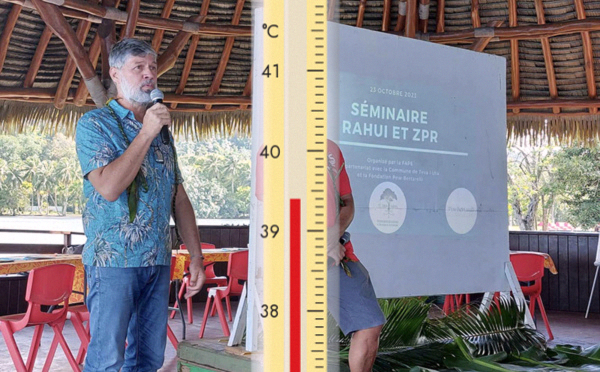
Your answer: 39.4 °C
